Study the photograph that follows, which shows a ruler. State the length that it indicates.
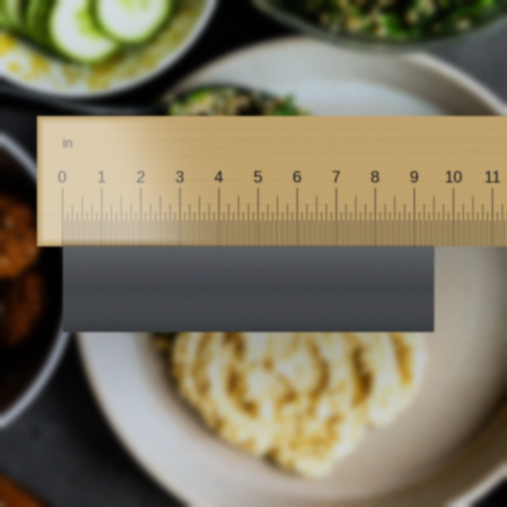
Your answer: 9.5 in
